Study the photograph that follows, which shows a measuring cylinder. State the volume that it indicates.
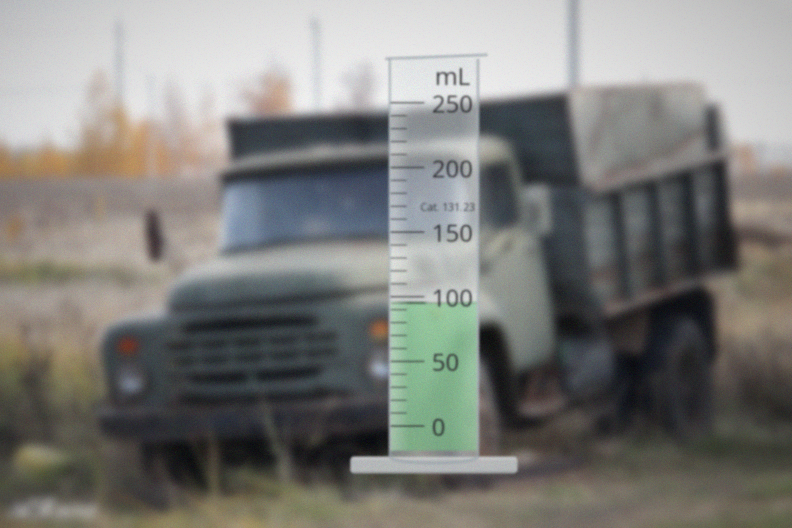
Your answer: 95 mL
